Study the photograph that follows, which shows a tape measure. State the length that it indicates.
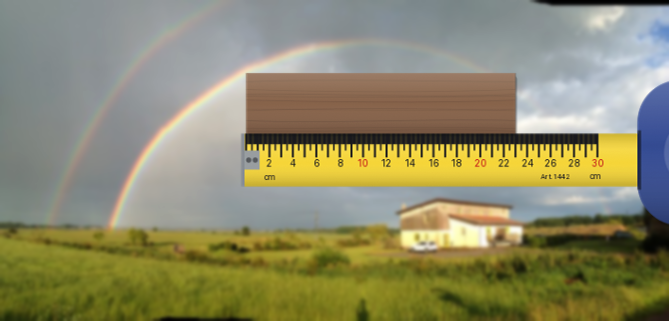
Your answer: 23 cm
